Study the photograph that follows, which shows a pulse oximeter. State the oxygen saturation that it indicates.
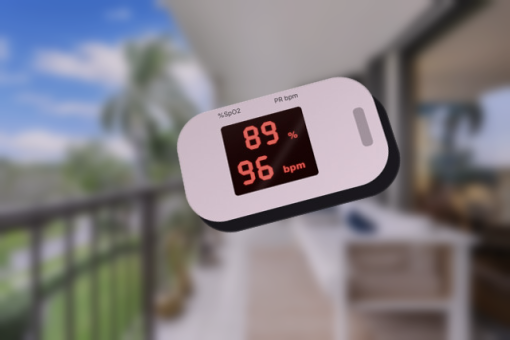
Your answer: 89 %
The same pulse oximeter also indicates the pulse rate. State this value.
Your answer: 96 bpm
